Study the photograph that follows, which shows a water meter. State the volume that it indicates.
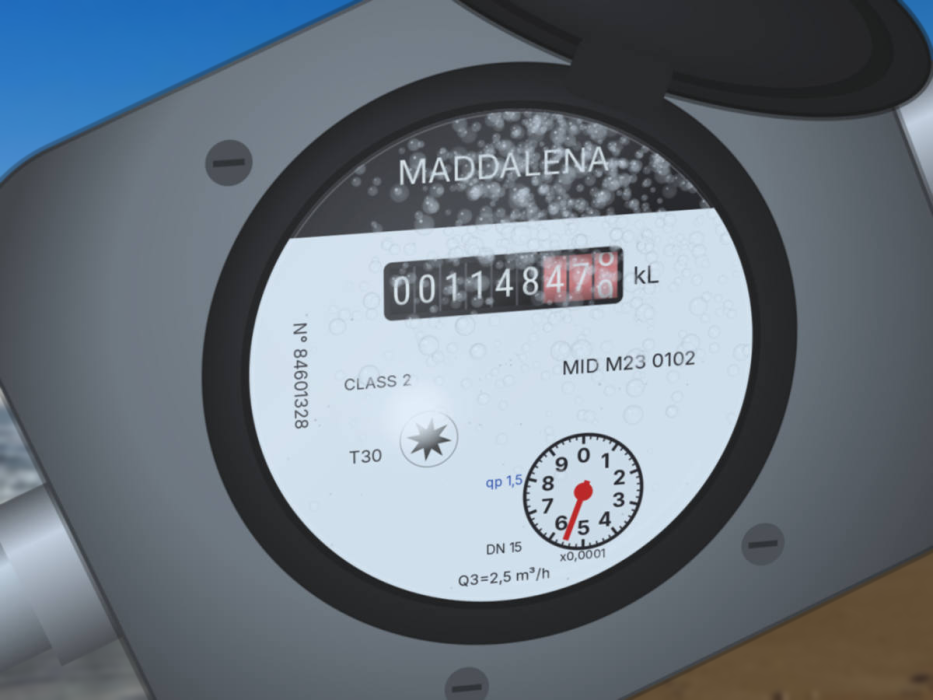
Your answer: 1148.4785 kL
